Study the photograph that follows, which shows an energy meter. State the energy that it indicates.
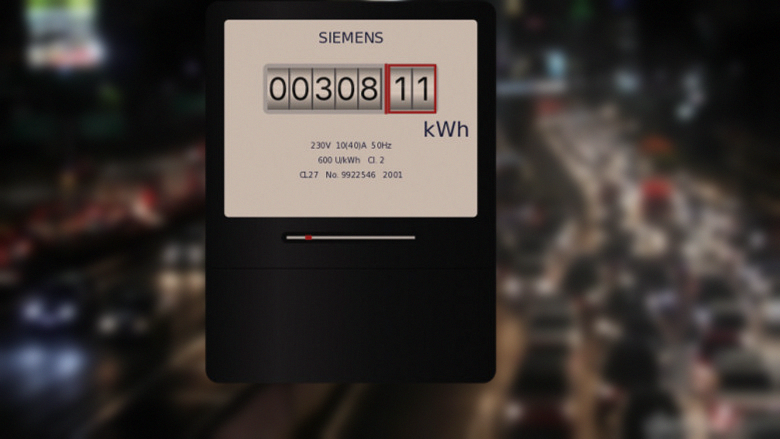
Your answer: 308.11 kWh
